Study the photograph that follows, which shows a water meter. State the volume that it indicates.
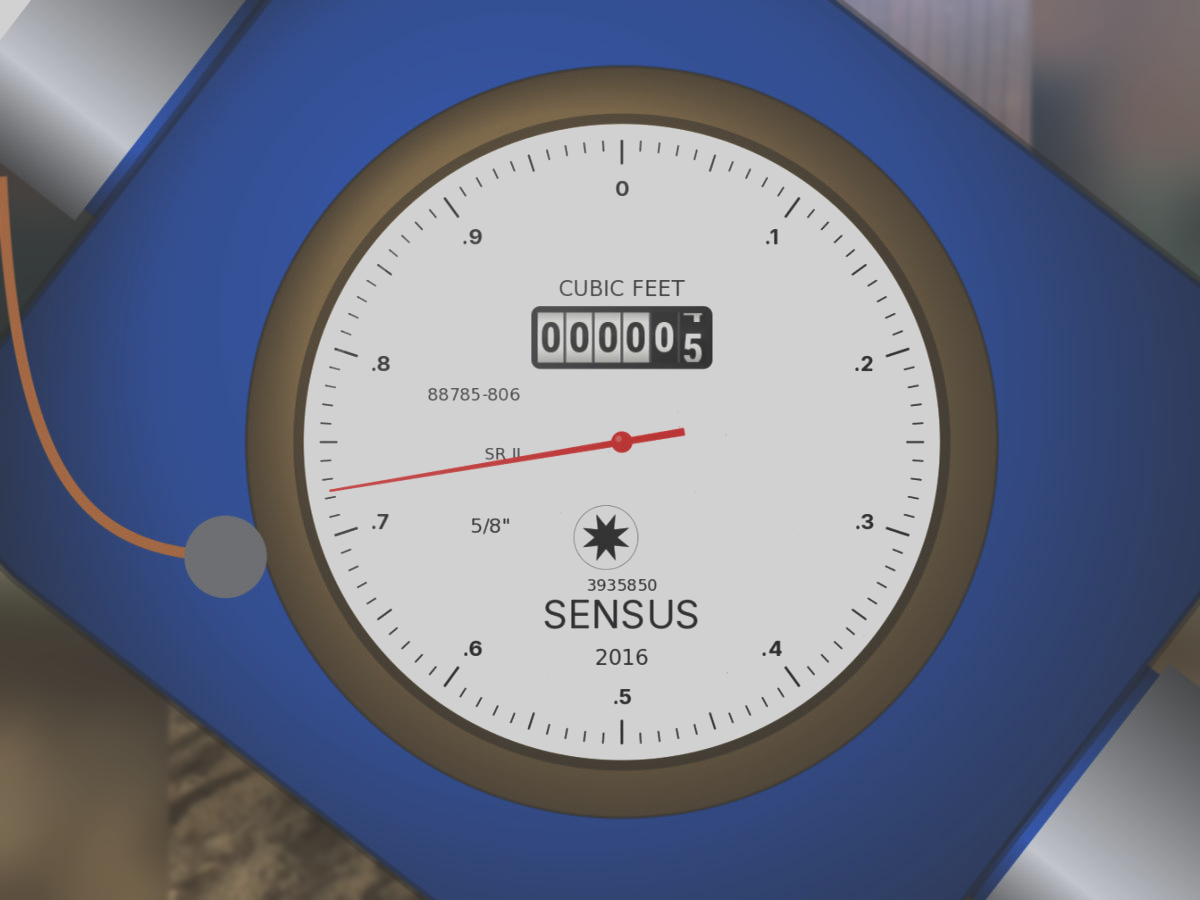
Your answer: 4.72 ft³
